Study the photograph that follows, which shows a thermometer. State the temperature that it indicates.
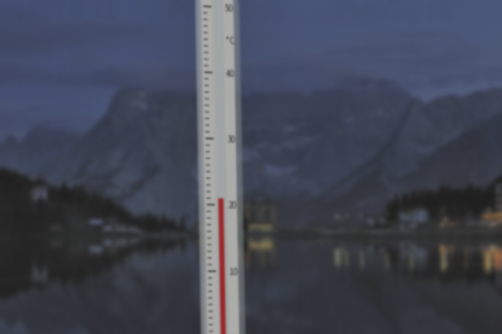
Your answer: 21 °C
